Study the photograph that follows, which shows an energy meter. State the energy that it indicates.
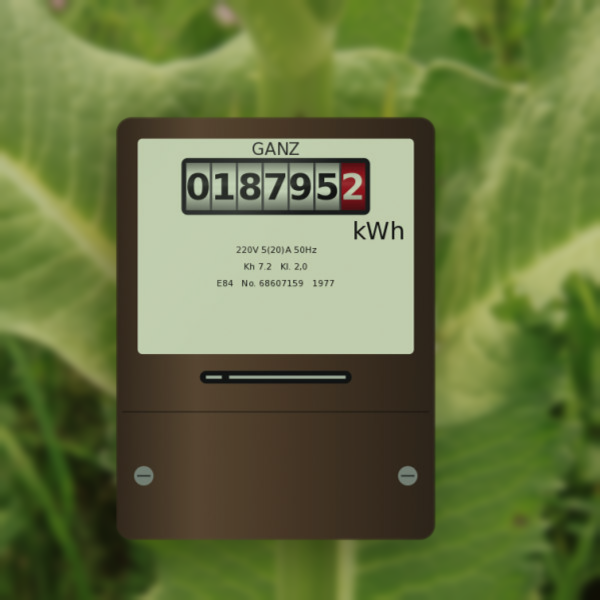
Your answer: 18795.2 kWh
